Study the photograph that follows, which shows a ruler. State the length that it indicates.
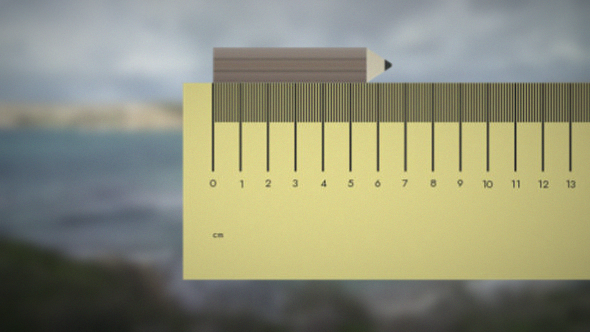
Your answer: 6.5 cm
